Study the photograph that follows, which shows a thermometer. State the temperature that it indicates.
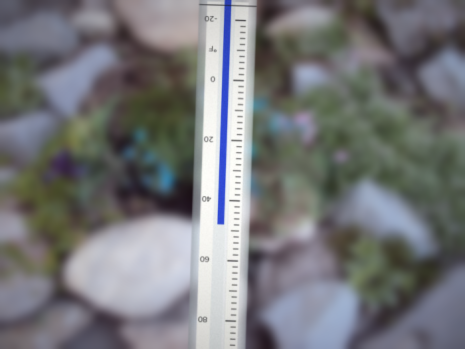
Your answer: 48 °F
